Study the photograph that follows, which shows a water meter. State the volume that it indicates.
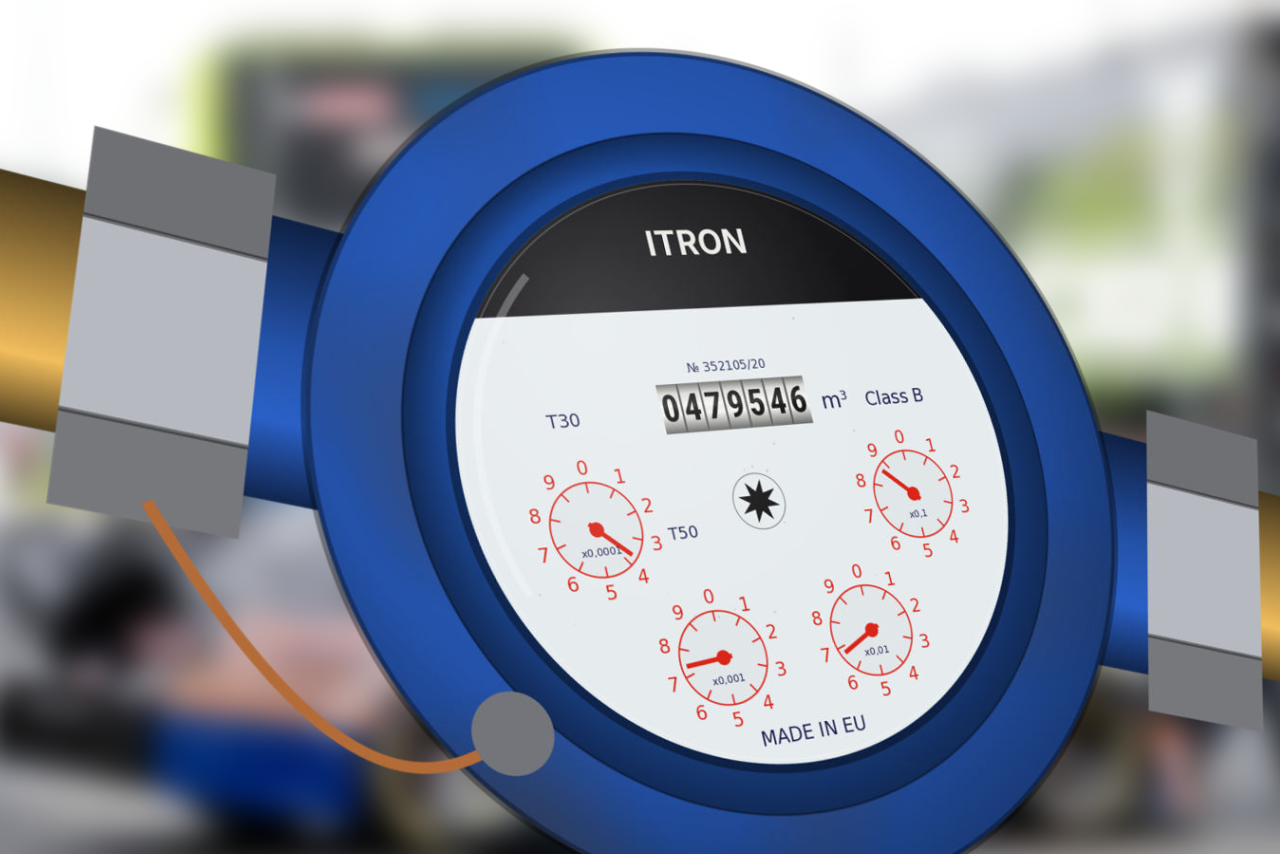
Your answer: 479546.8673 m³
